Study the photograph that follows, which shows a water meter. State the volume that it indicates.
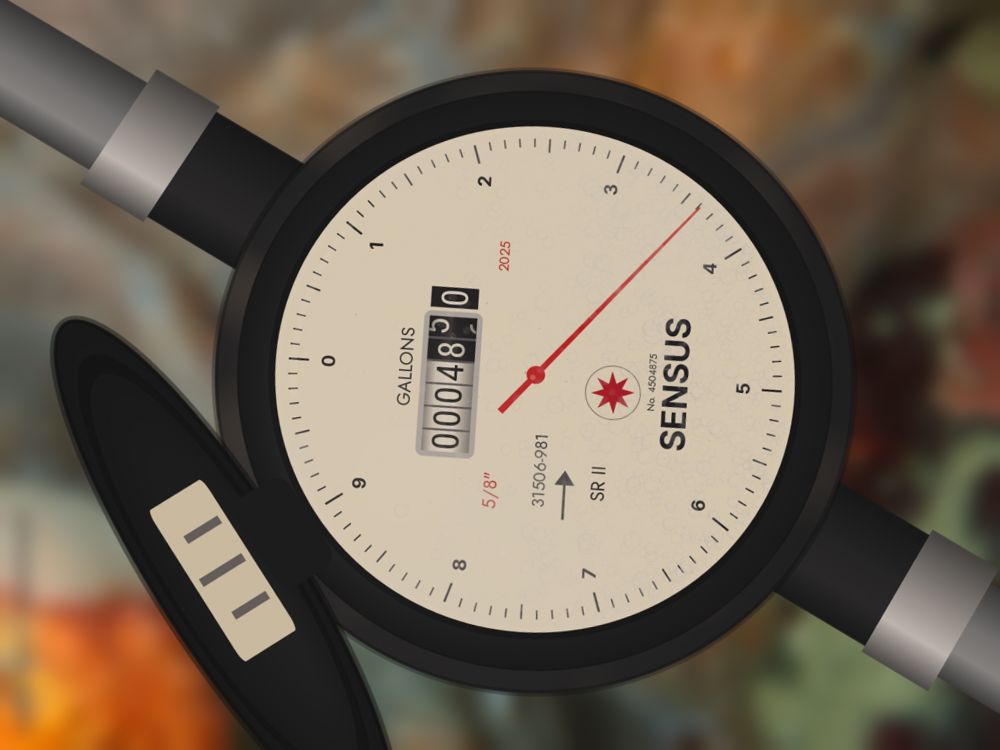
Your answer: 4853.6 gal
